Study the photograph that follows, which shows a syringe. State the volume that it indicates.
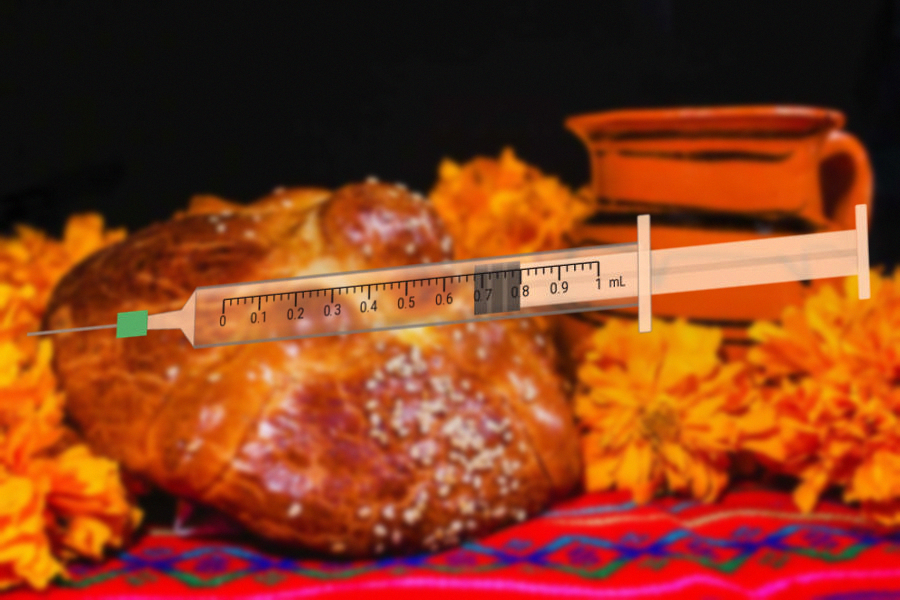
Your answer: 0.68 mL
